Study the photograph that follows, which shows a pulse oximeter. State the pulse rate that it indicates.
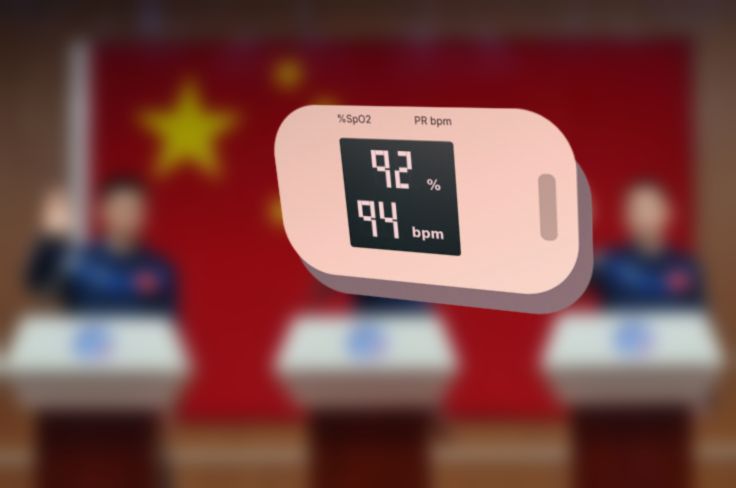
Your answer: 94 bpm
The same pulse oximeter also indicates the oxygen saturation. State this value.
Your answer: 92 %
